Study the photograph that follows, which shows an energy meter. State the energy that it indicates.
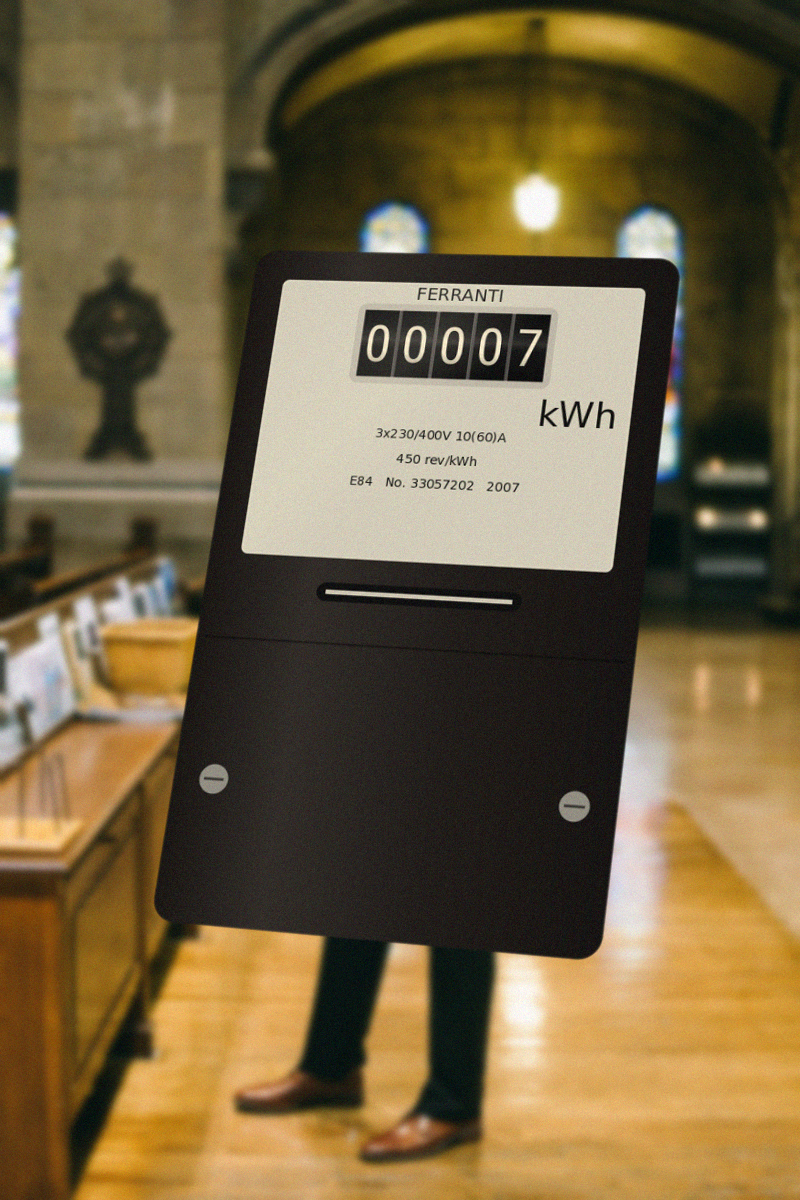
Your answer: 7 kWh
